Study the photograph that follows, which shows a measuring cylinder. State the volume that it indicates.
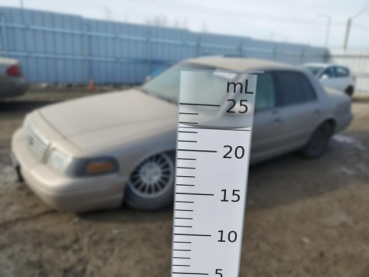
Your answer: 22.5 mL
